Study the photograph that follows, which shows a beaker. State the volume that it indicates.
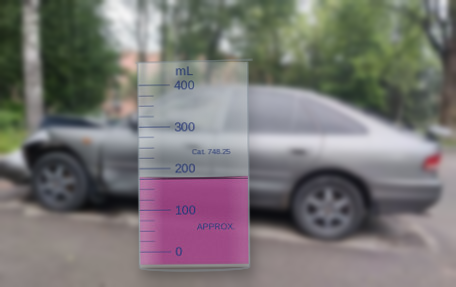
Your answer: 175 mL
